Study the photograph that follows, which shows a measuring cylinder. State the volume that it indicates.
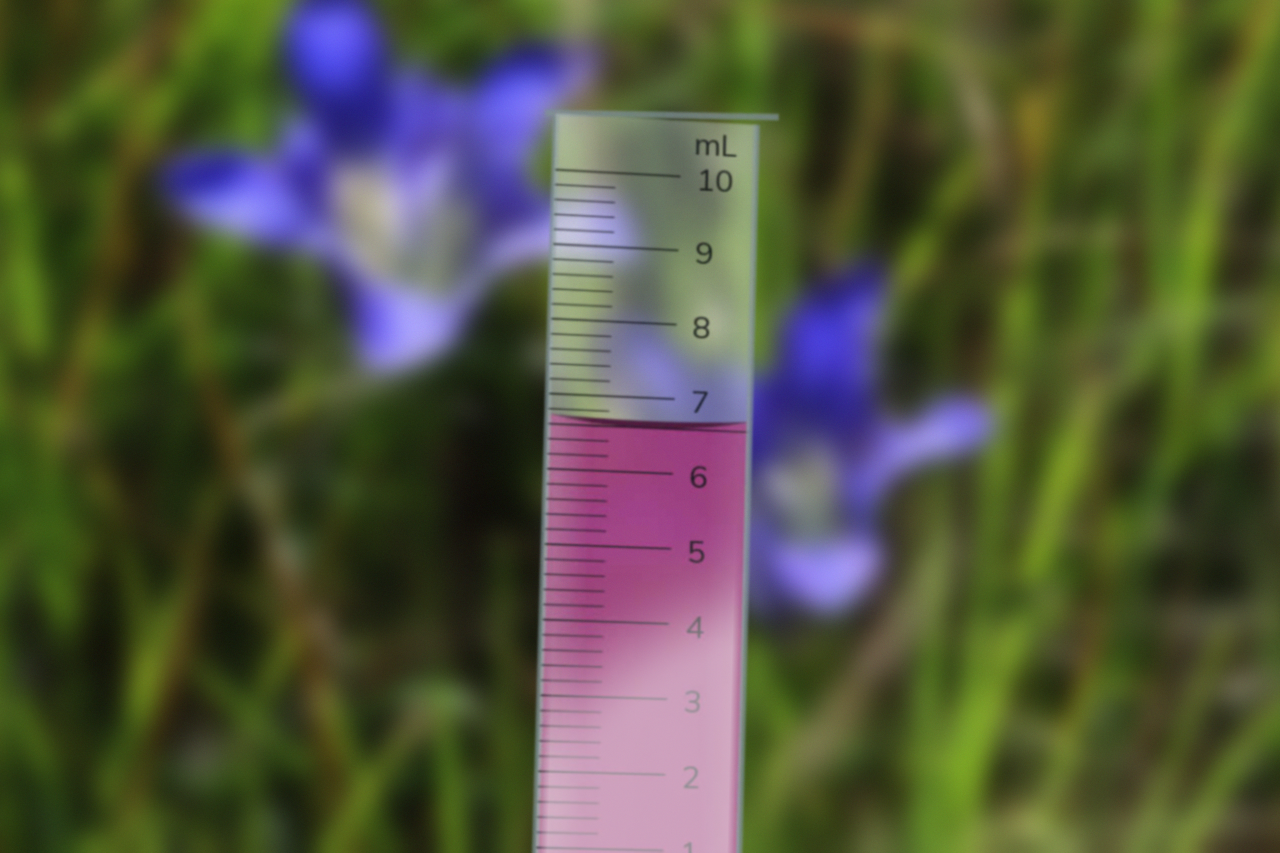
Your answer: 6.6 mL
